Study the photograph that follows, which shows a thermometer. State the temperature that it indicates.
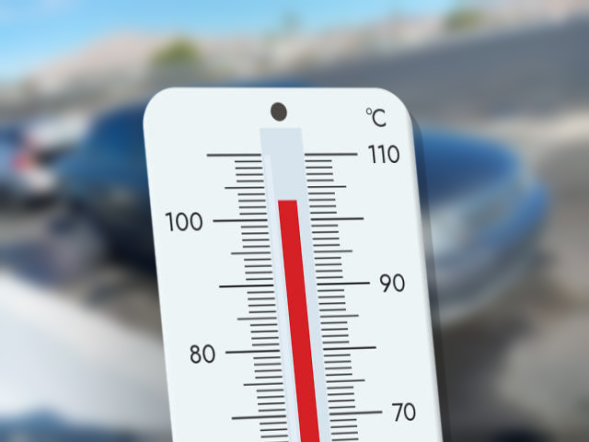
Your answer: 103 °C
